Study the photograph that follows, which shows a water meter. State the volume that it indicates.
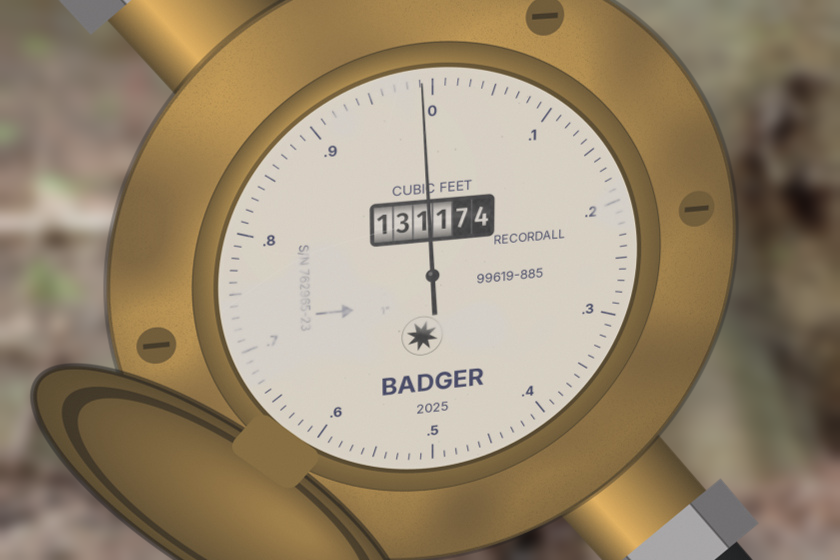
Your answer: 131173.99 ft³
